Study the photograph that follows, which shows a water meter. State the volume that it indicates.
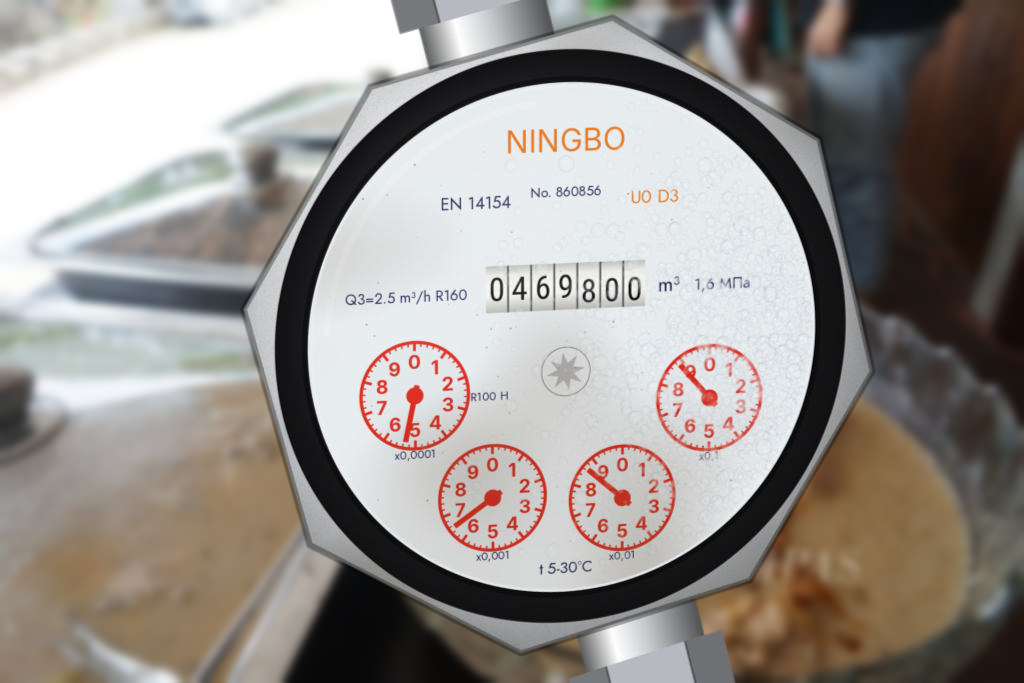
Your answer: 469799.8865 m³
